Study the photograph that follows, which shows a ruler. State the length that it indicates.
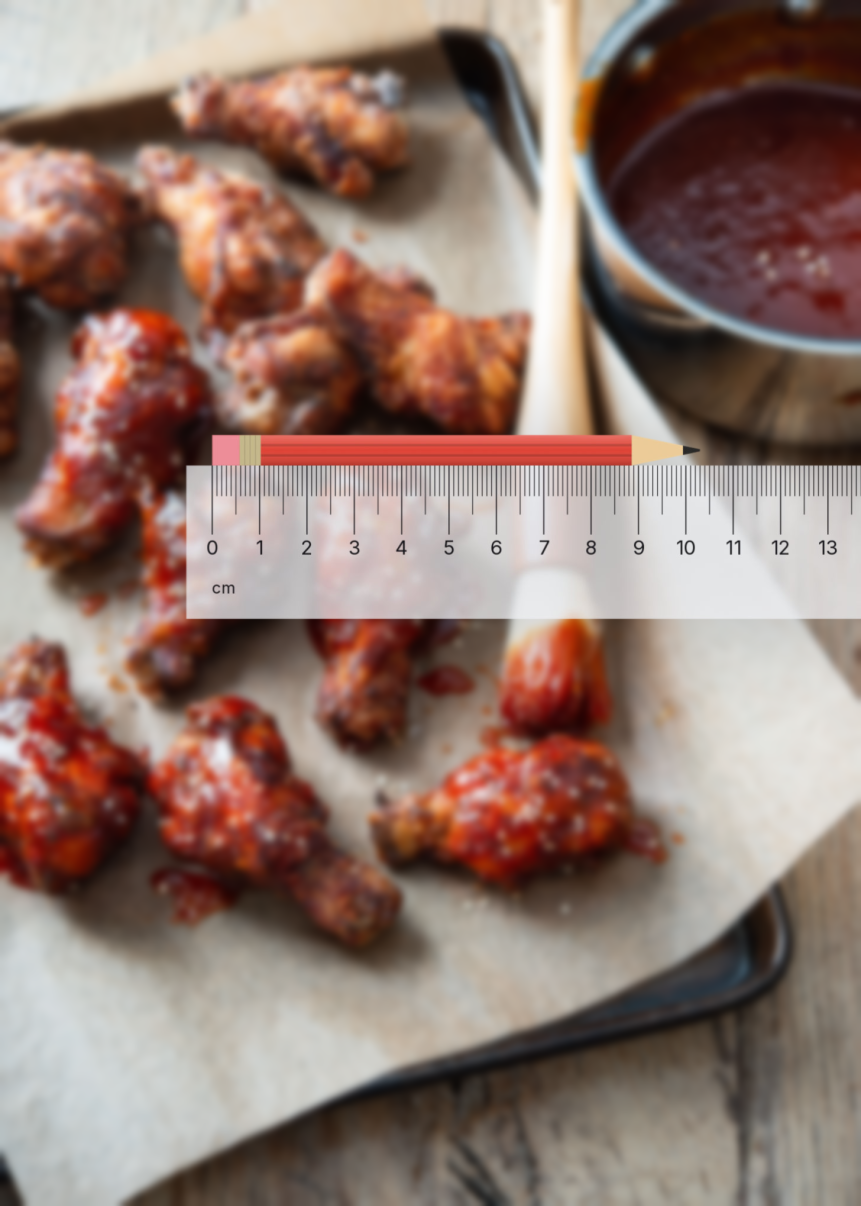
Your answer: 10.3 cm
